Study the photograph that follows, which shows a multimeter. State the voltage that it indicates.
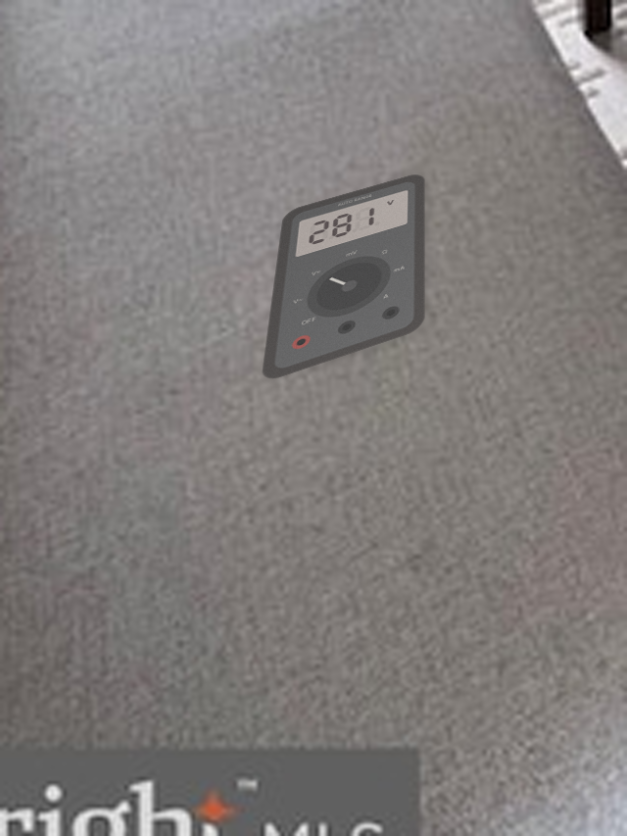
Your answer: 281 V
